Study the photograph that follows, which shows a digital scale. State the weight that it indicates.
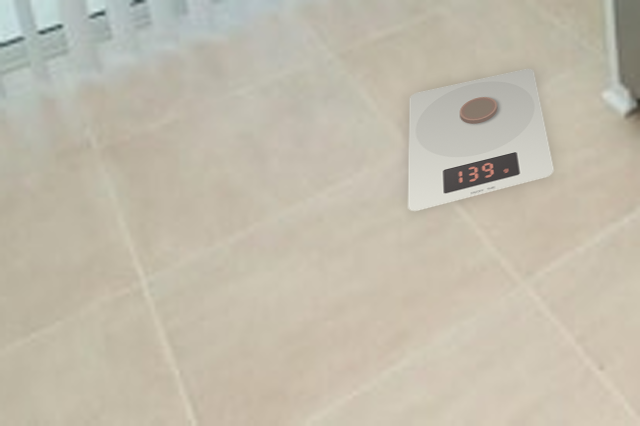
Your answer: 139 g
